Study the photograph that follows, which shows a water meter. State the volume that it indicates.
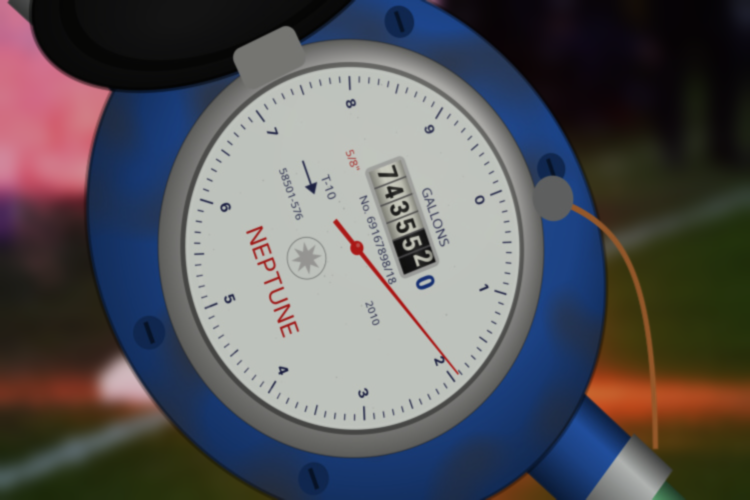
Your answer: 7435521.9 gal
